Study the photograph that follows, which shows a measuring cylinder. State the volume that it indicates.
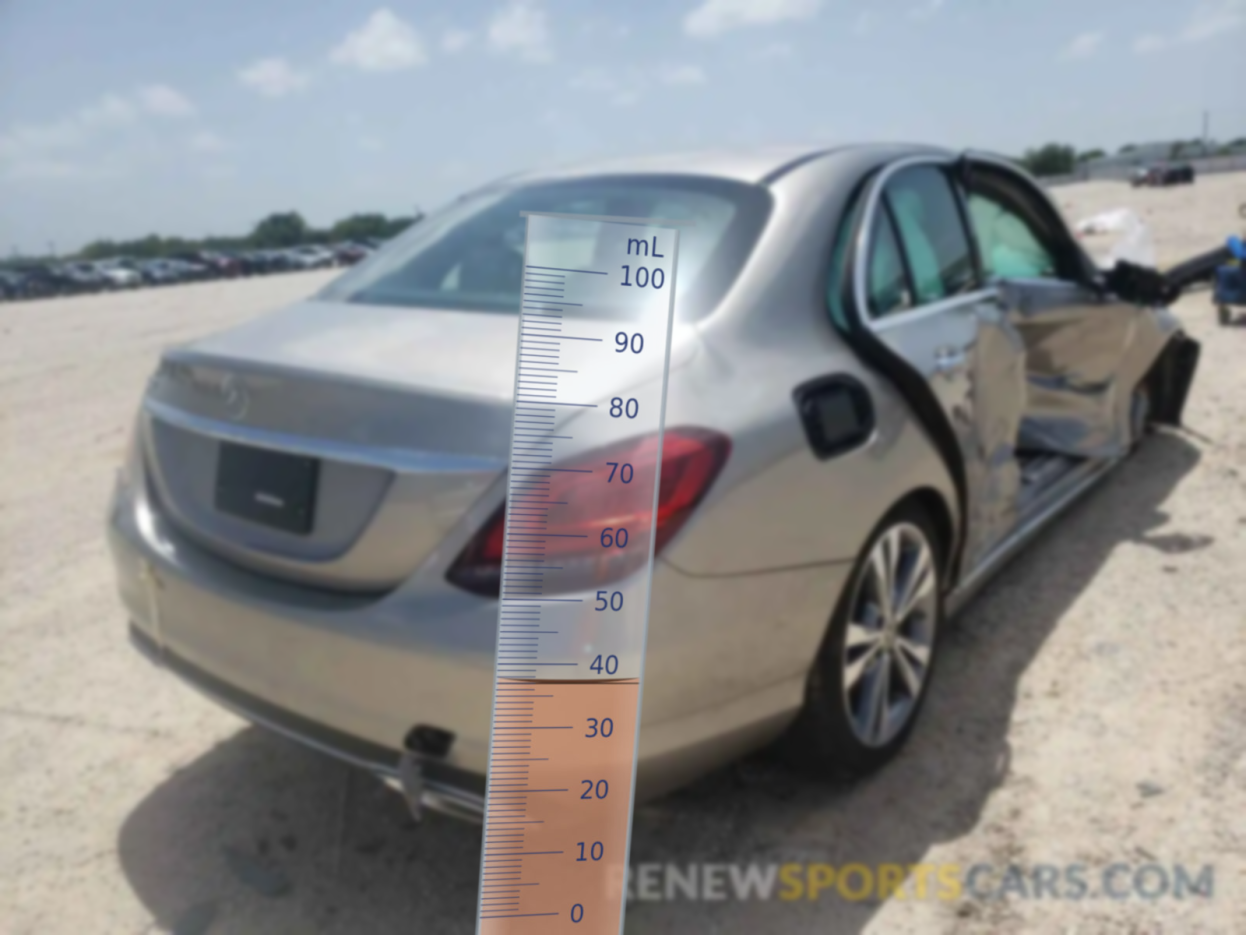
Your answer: 37 mL
